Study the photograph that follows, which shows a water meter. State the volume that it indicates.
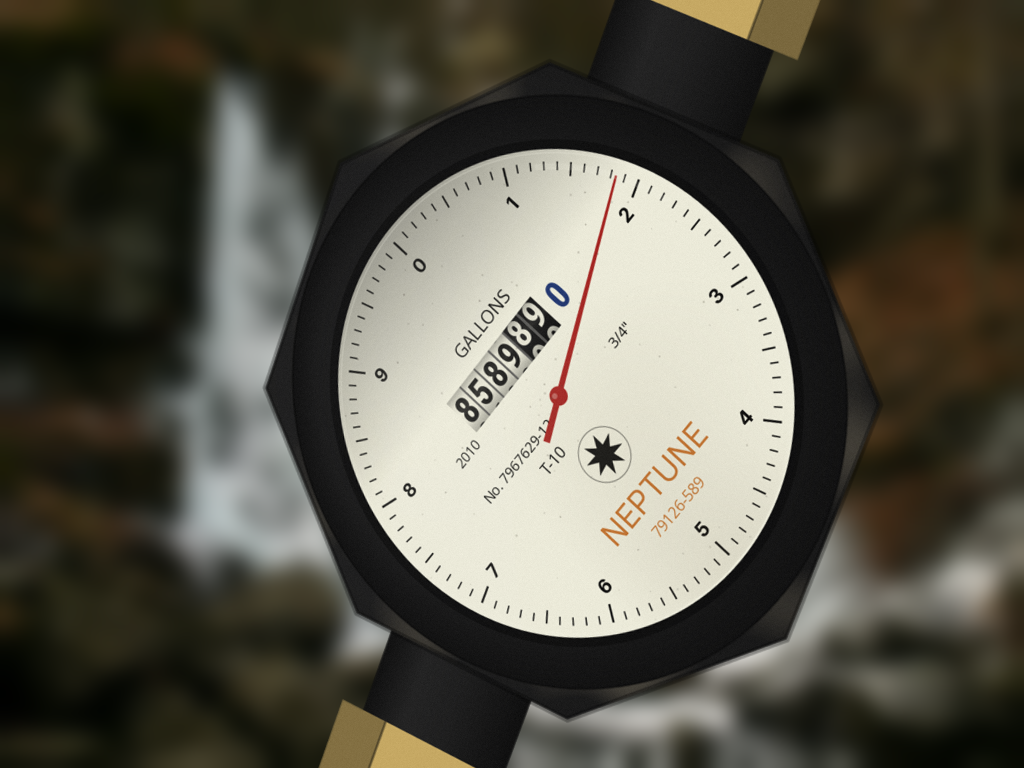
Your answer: 8589891.8 gal
